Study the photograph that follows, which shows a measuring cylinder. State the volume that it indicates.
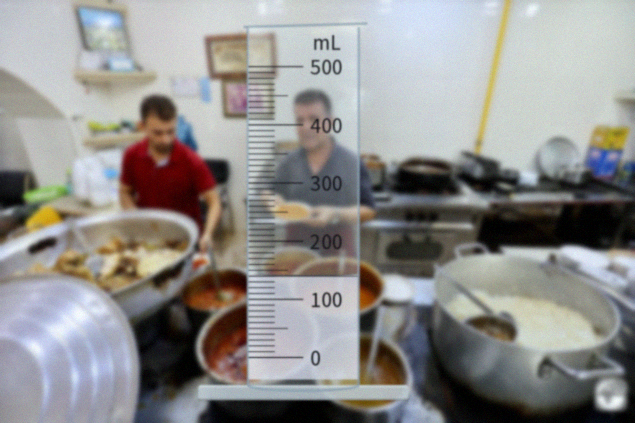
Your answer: 140 mL
